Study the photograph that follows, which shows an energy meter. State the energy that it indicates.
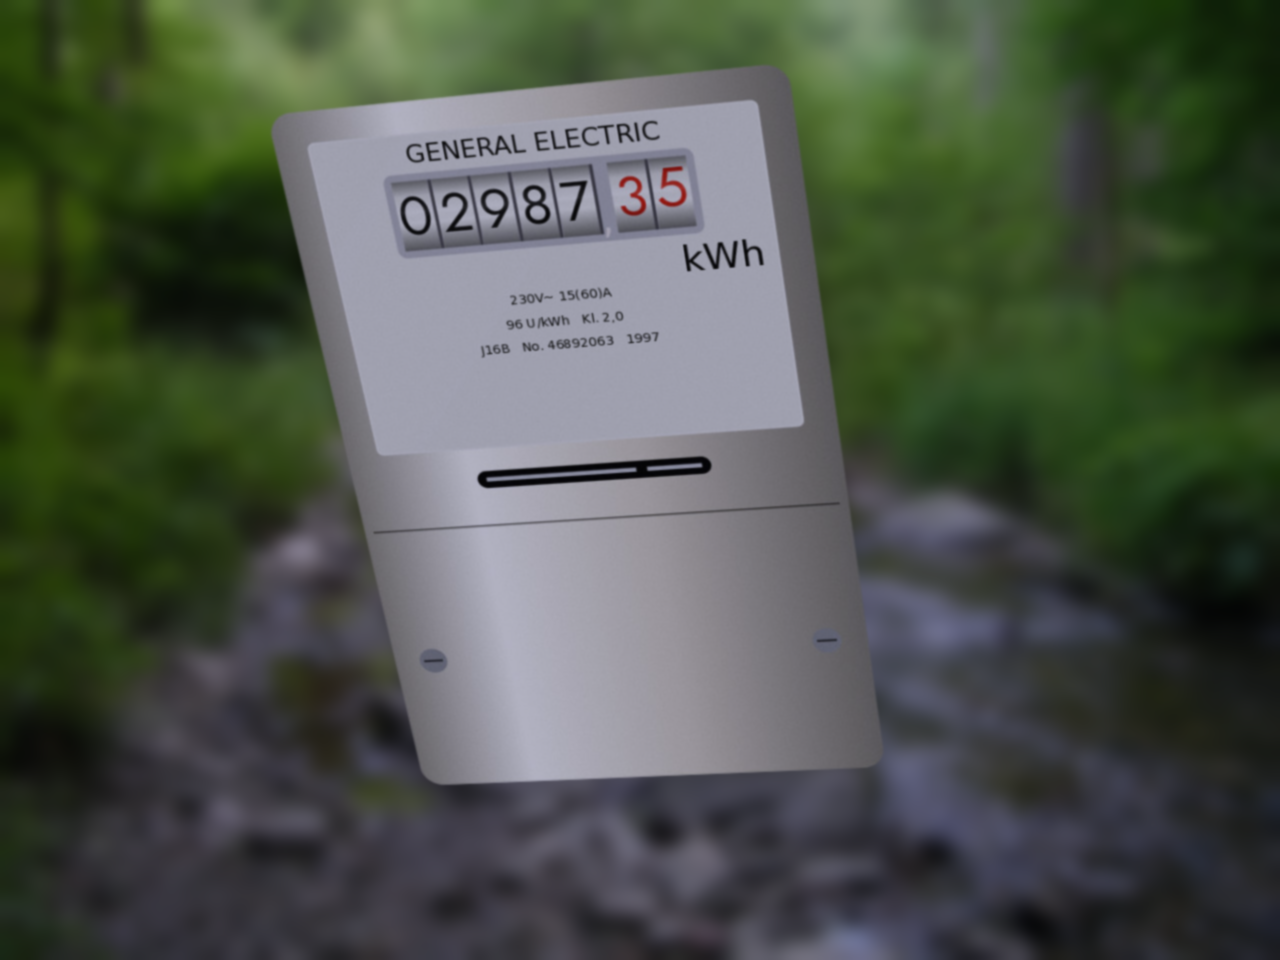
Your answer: 2987.35 kWh
